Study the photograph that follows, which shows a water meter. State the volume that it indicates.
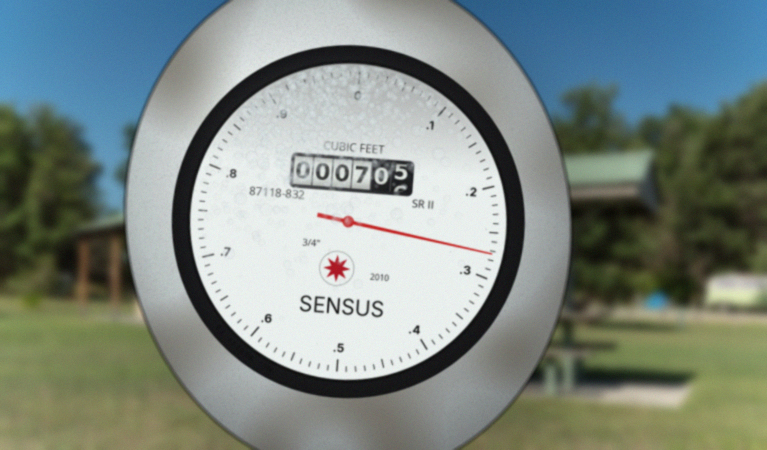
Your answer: 705.27 ft³
